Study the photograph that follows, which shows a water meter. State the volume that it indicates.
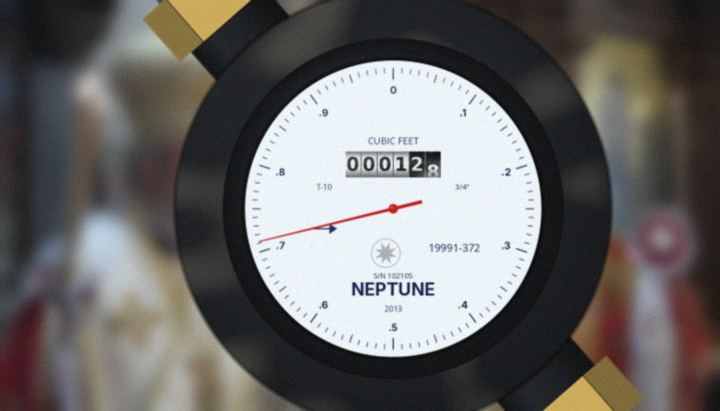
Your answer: 127.71 ft³
